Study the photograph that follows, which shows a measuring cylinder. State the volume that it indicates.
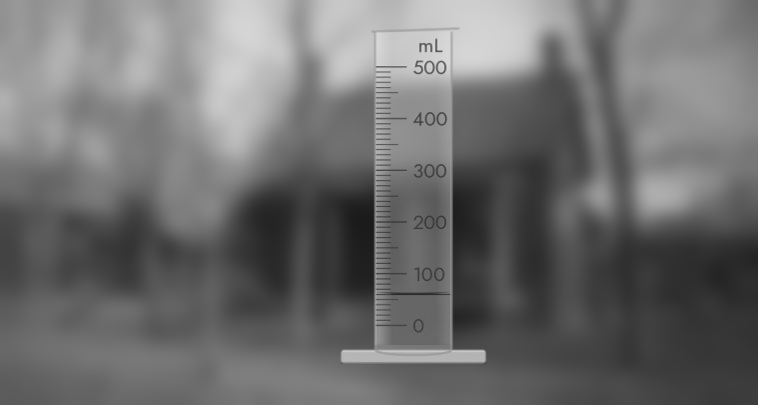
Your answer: 60 mL
